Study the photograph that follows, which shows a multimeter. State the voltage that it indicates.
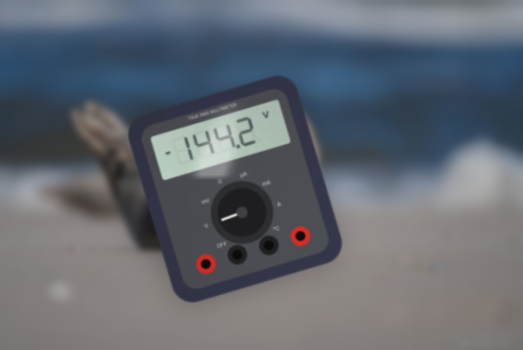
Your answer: -144.2 V
